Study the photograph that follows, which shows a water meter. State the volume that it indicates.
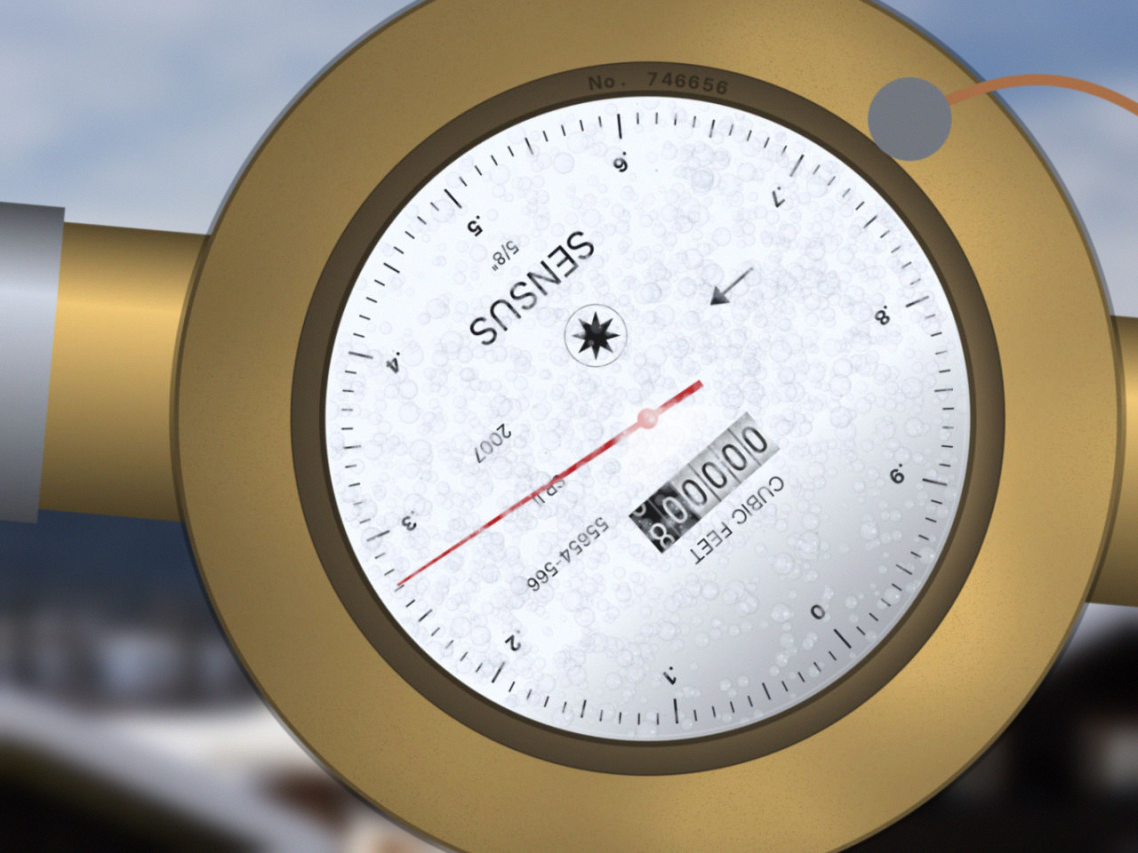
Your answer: 8.27 ft³
